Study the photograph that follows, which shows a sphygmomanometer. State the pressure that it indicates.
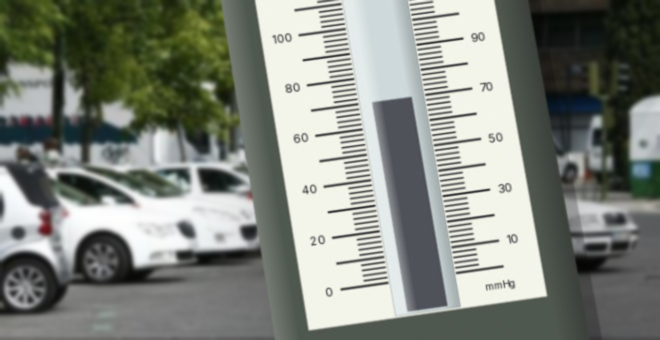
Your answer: 70 mmHg
